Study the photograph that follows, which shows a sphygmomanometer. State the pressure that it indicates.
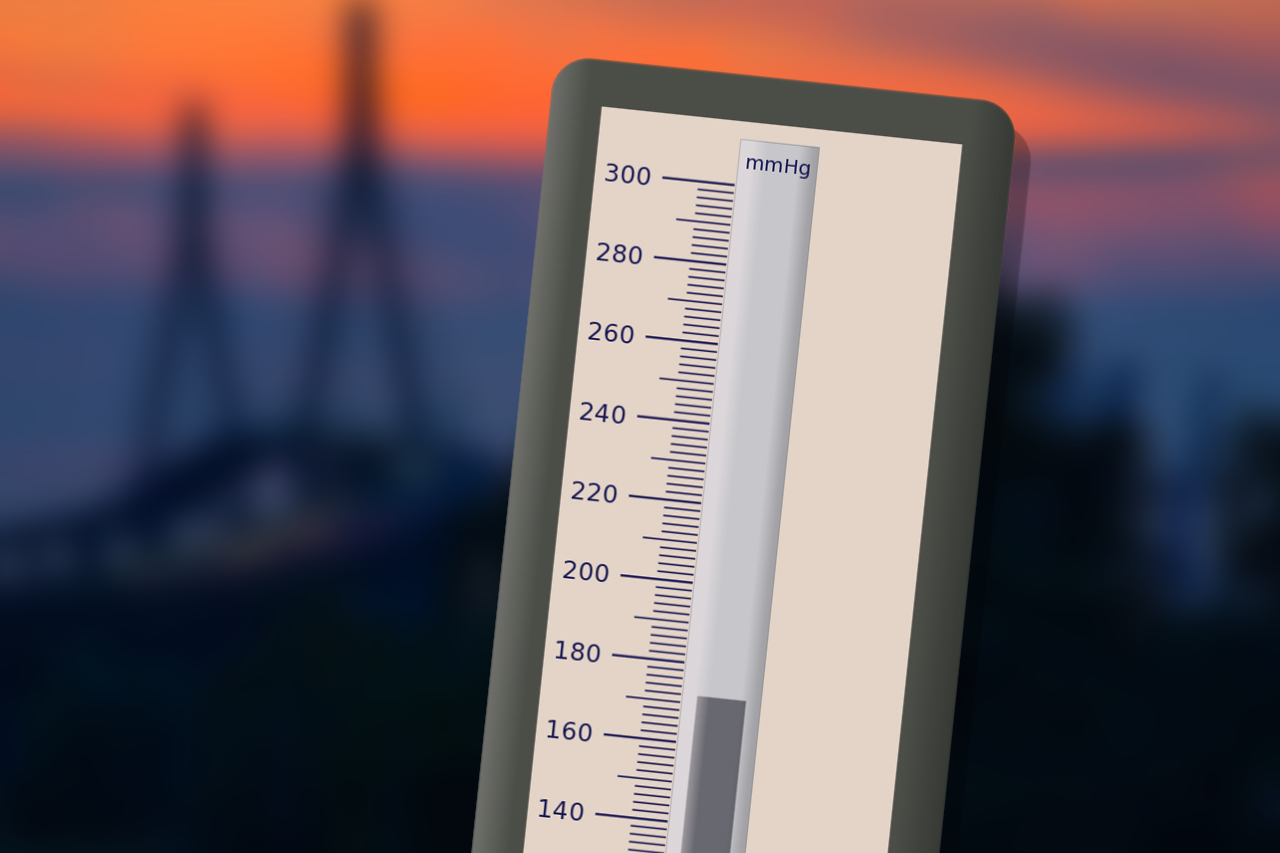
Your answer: 172 mmHg
